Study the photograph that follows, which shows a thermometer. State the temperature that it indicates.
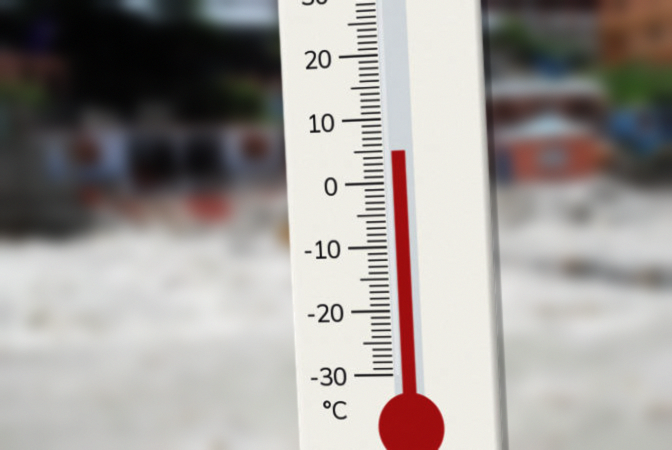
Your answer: 5 °C
